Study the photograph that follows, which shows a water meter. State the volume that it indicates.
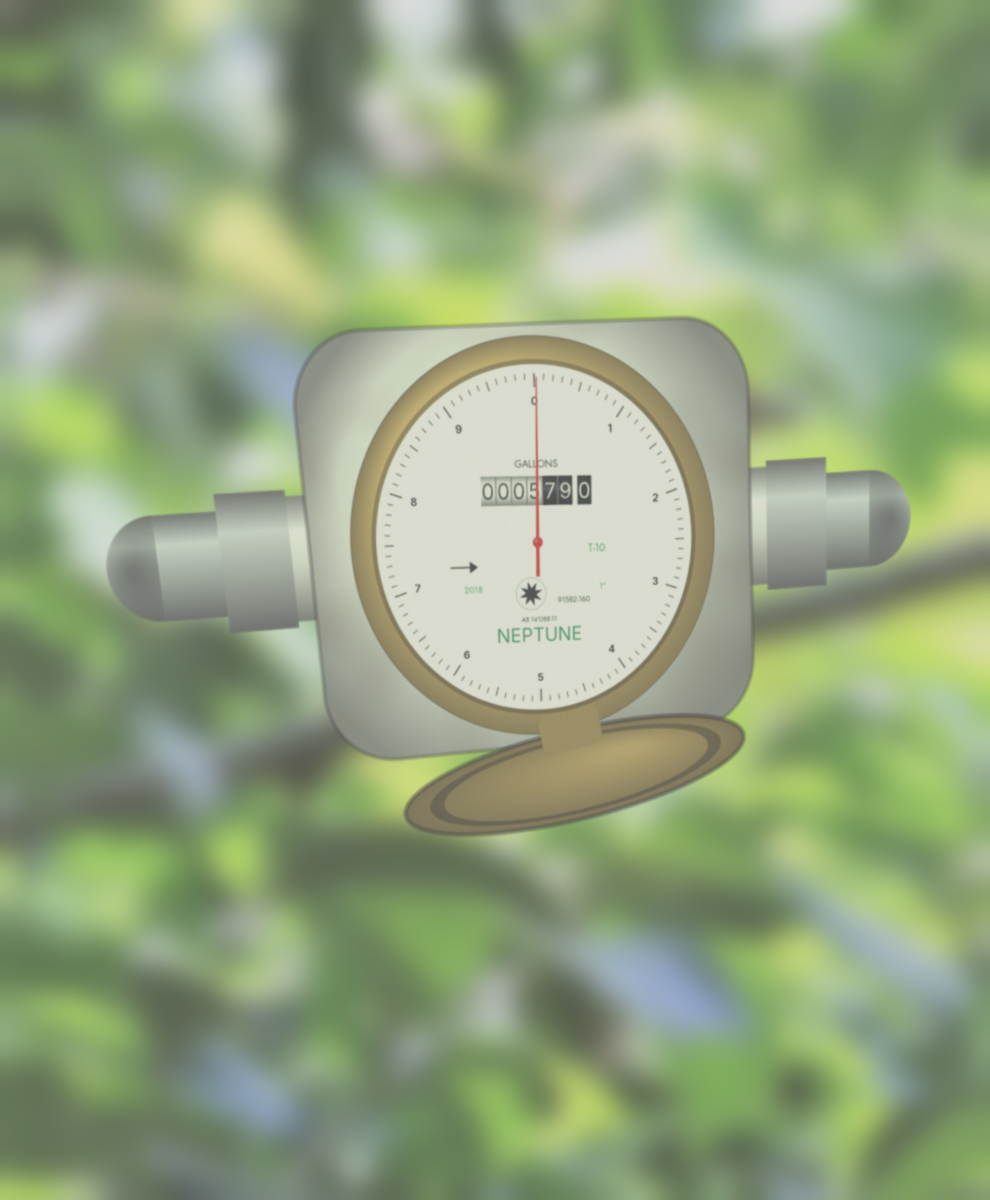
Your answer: 5790.0 gal
